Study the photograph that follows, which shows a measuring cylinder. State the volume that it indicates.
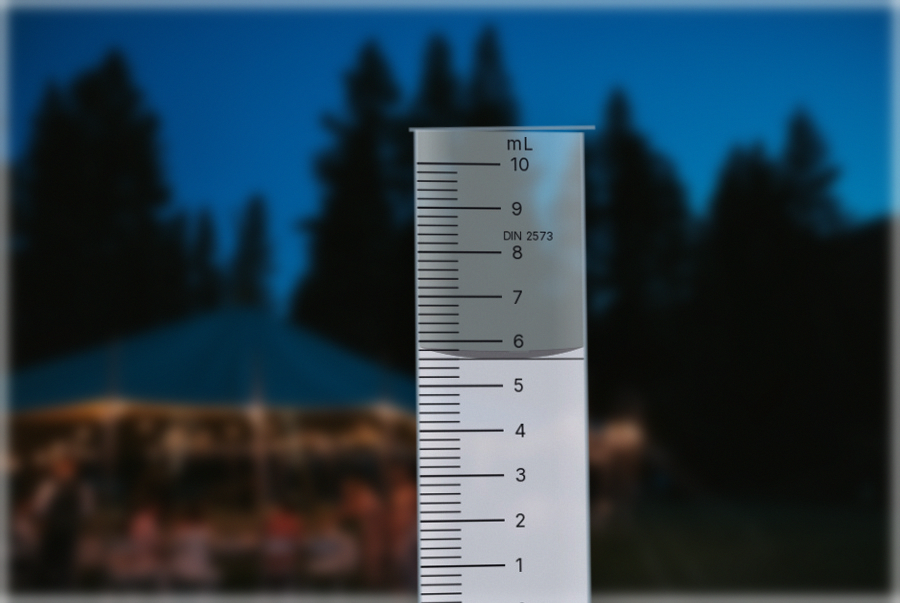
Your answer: 5.6 mL
